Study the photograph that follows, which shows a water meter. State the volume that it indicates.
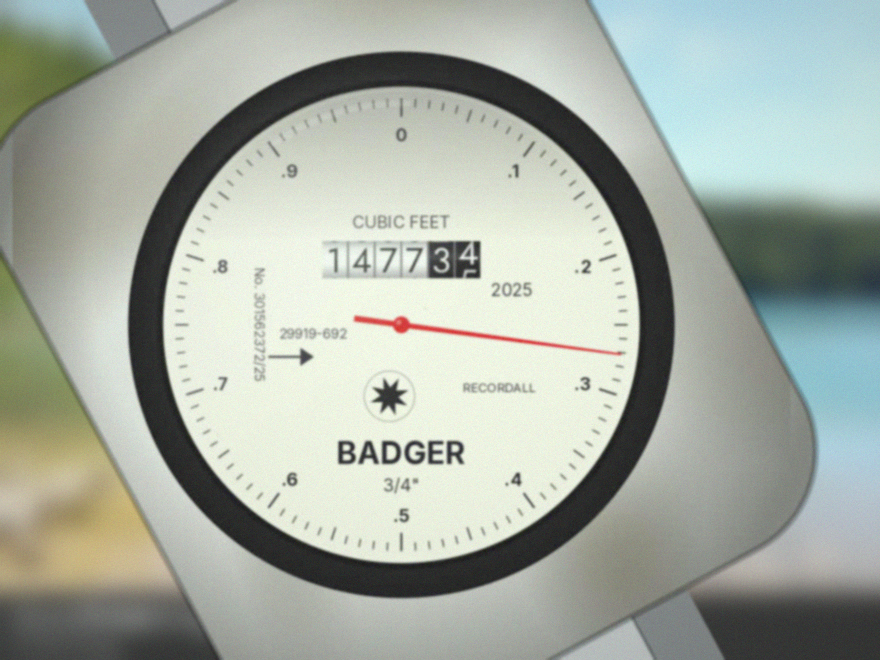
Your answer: 147734.27 ft³
